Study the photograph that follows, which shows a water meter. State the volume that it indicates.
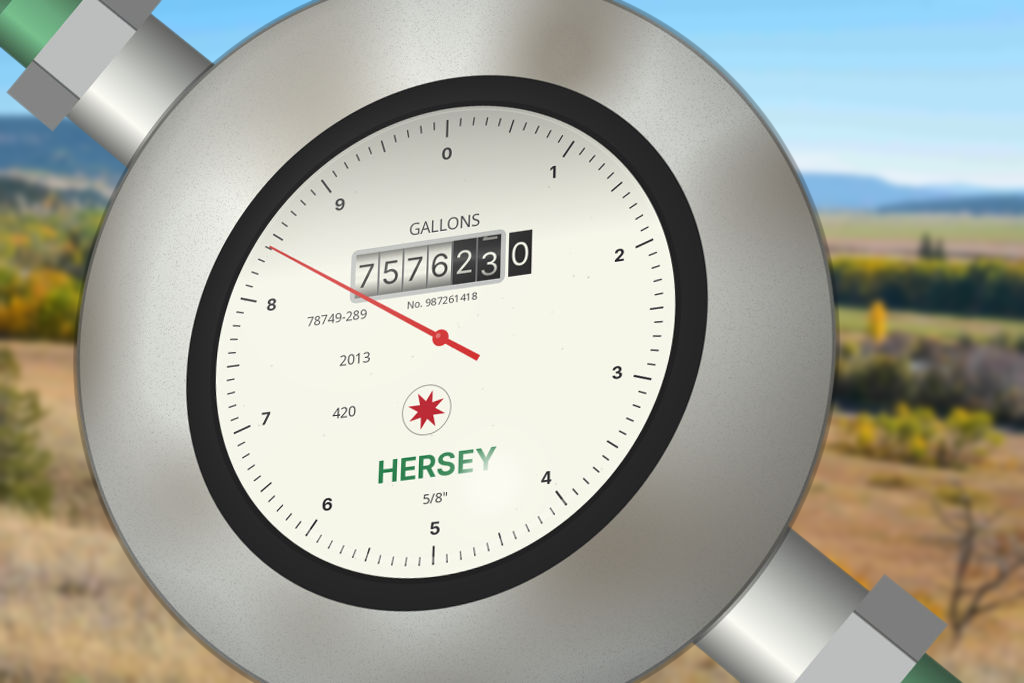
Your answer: 7576228.4 gal
